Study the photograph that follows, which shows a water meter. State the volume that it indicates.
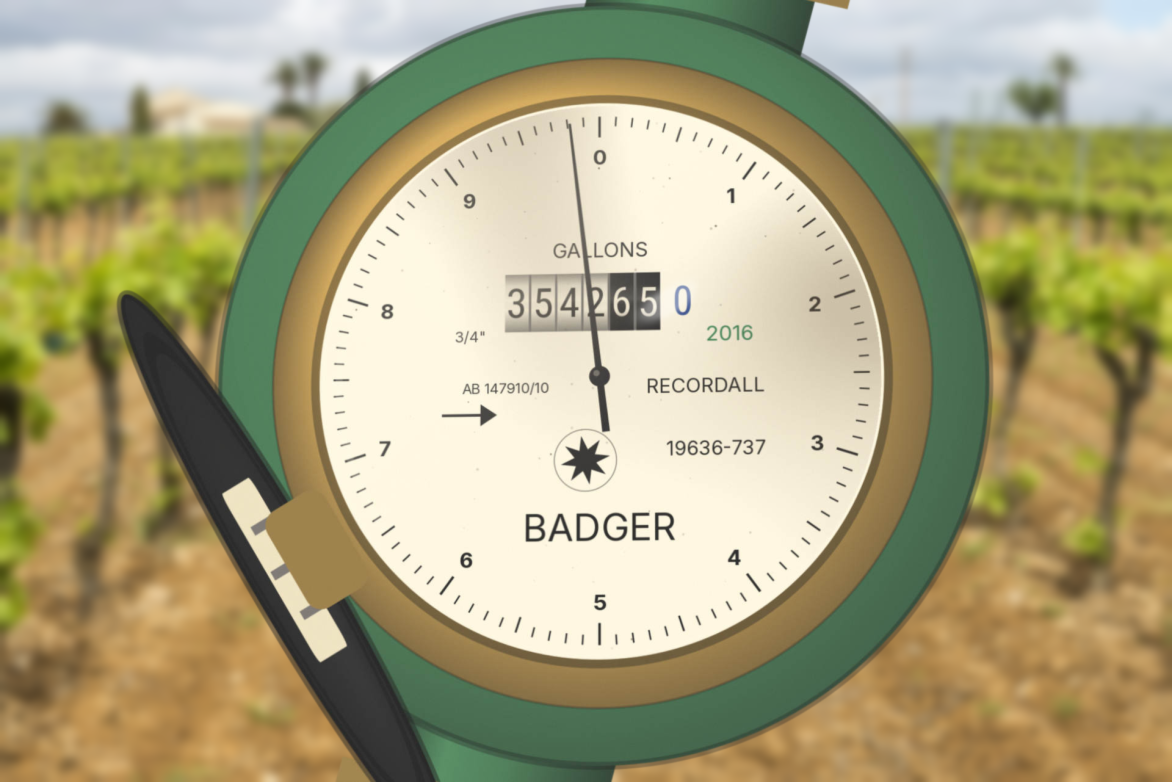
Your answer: 3542649.8 gal
